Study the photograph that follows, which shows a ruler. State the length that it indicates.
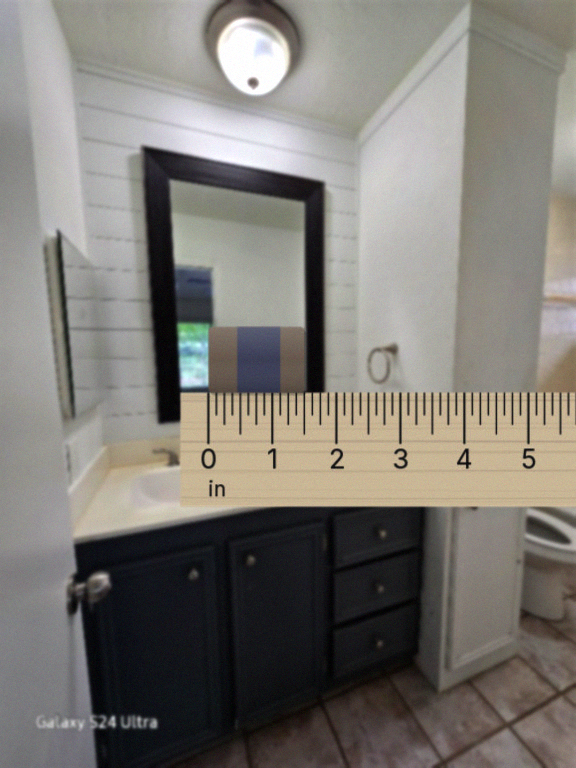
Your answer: 1.5 in
